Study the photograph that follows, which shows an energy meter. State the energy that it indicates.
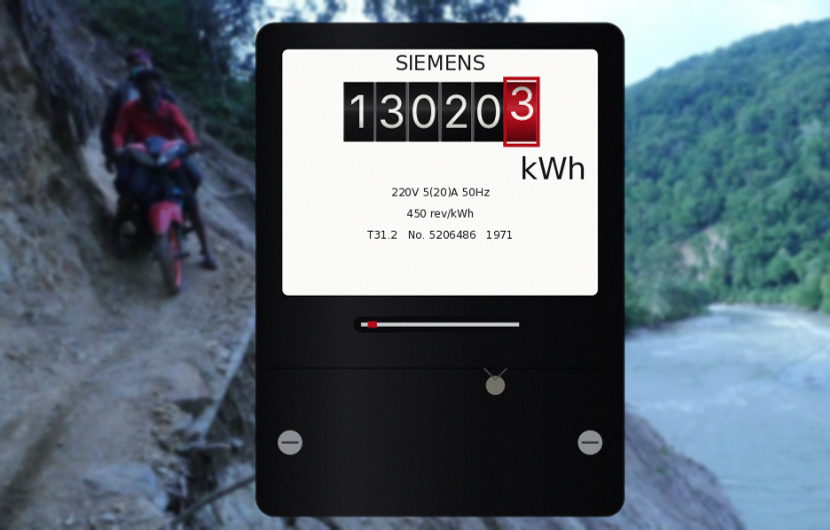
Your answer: 13020.3 kWh
